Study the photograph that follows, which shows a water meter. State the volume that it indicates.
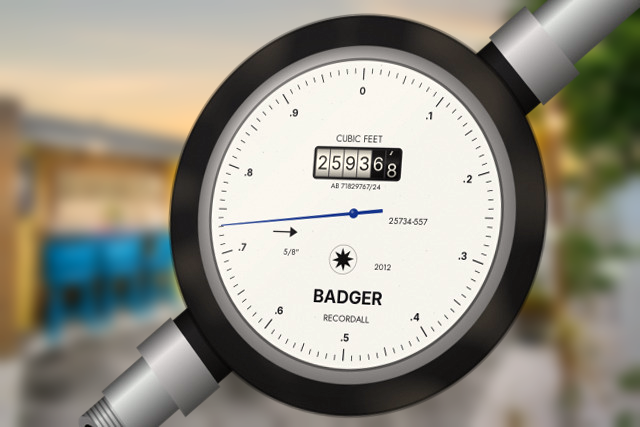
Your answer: 259367.73 ft³
